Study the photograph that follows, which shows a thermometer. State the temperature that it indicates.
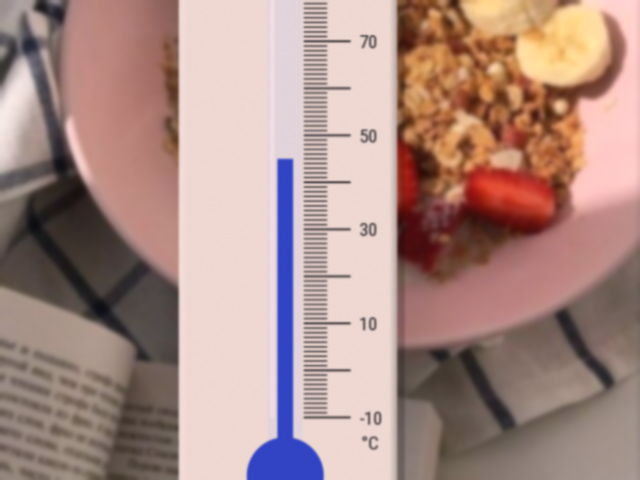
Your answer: 45 °C
